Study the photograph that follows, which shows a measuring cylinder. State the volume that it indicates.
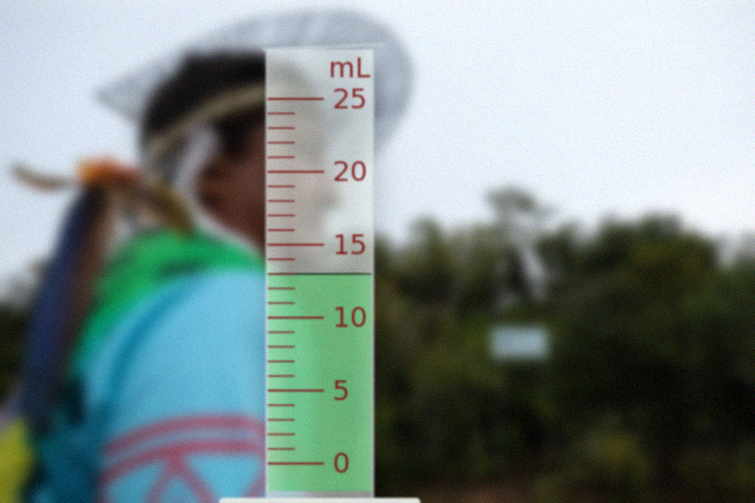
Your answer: 13 mL
